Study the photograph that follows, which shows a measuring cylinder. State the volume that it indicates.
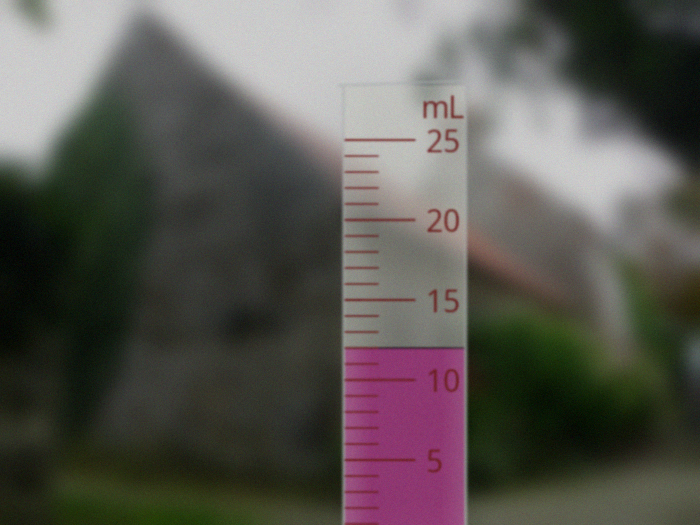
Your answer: 12 mL
